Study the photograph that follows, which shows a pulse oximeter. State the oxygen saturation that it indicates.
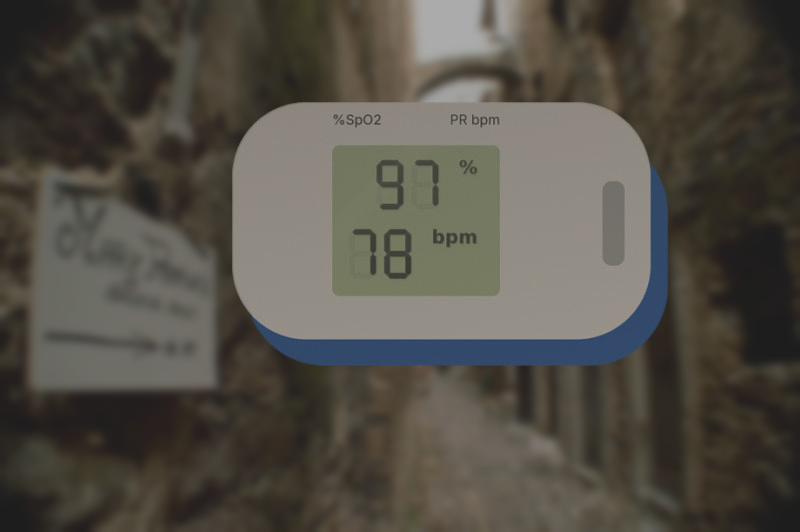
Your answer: 97 %
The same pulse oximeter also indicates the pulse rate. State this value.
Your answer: 78 bpm
